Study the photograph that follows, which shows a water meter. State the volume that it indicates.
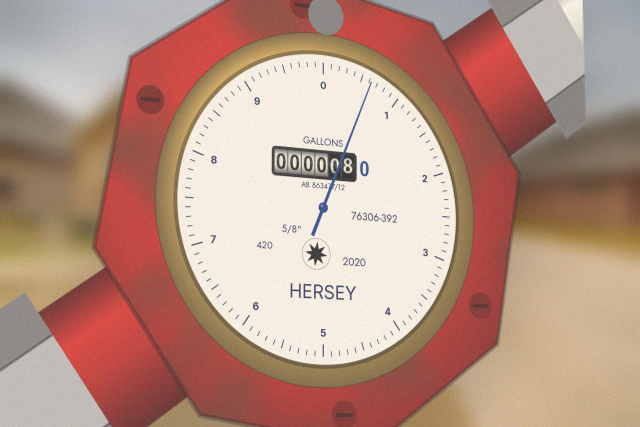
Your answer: 80.6 gal
